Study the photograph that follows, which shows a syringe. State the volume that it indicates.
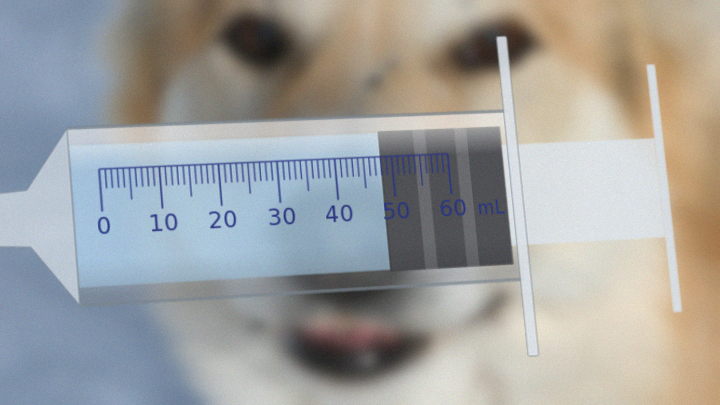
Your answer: 48 mL
